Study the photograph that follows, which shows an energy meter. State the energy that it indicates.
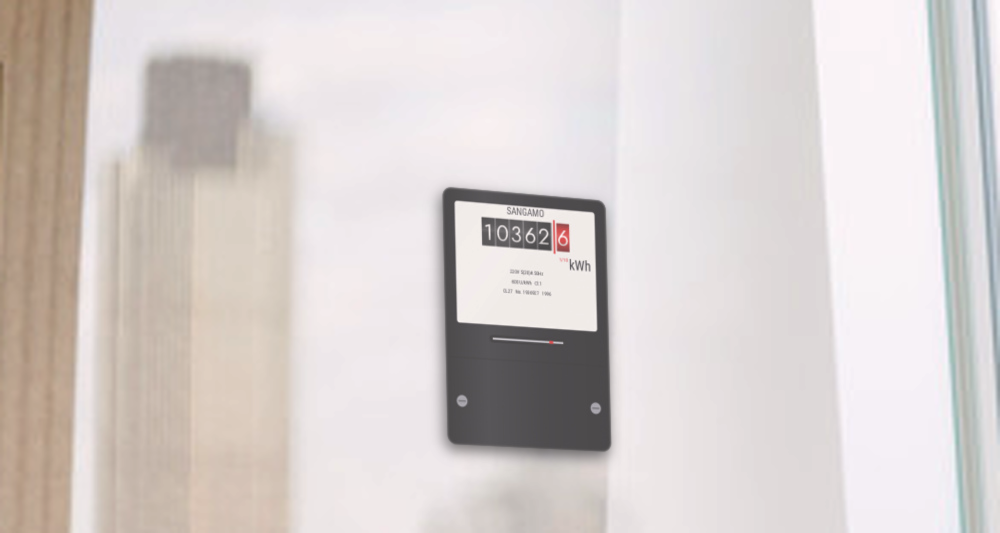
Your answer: 10362.6 kWh
